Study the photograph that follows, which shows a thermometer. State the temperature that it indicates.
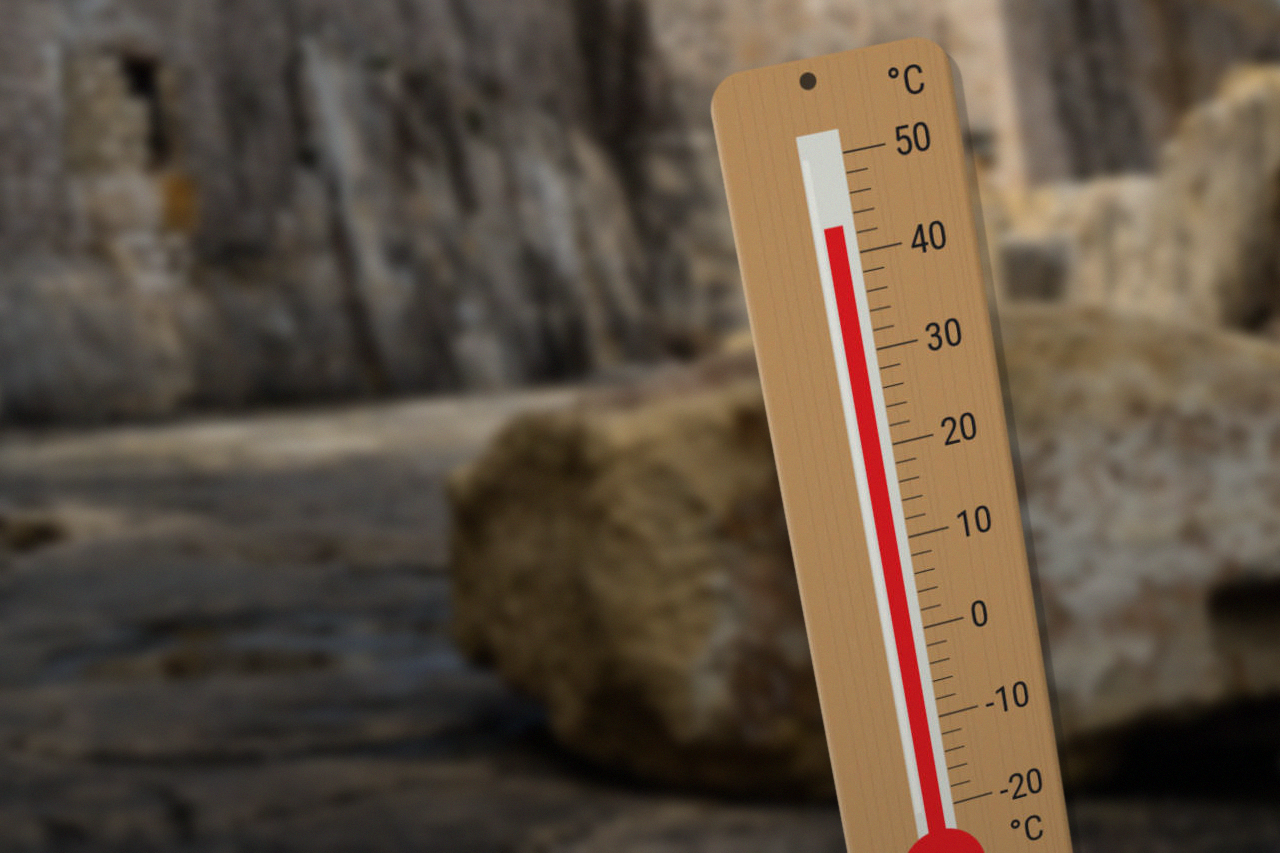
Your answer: 43 °C
